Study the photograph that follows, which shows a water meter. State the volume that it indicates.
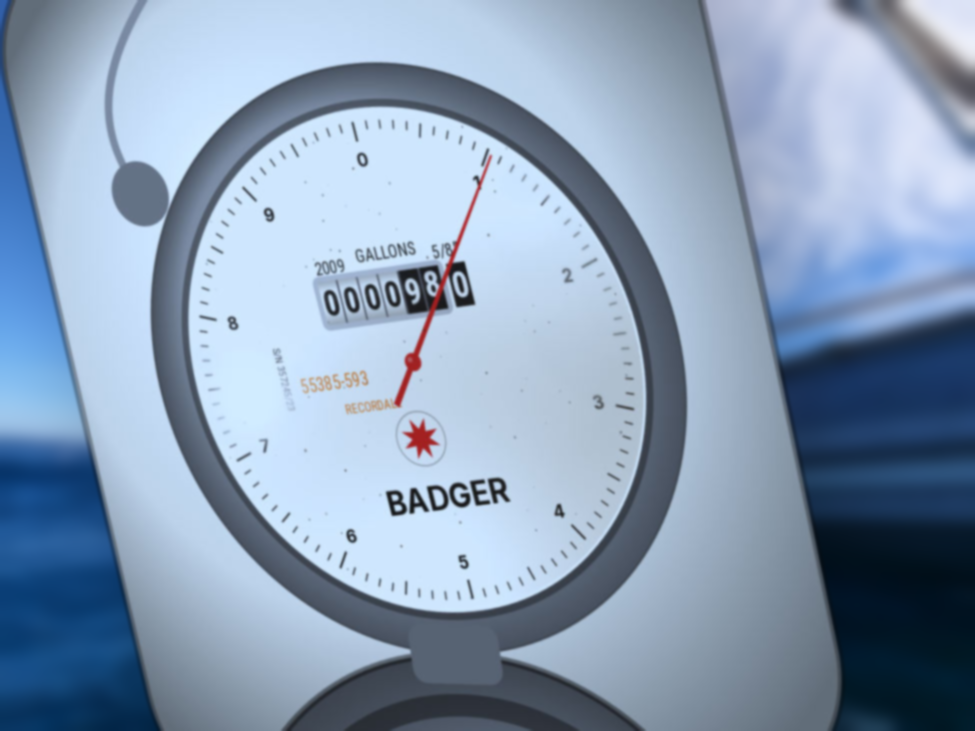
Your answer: 981.0 gal
